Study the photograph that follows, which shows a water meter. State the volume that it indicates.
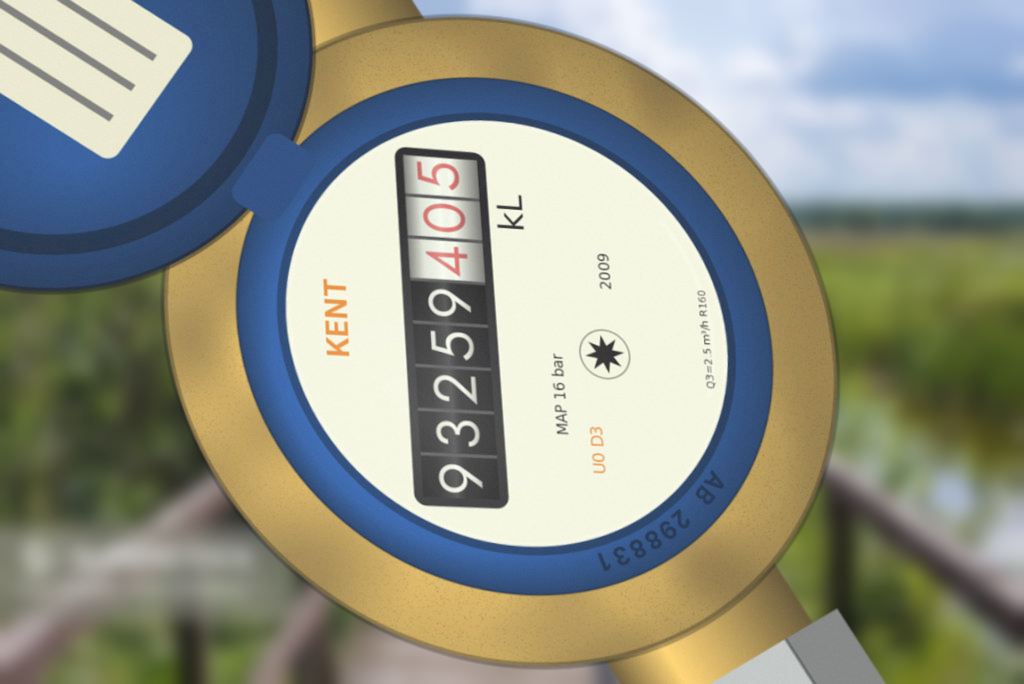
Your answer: 93259.405 kL
